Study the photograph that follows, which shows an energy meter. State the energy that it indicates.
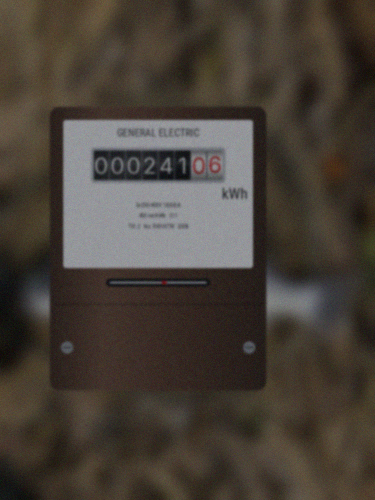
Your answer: 241.06 kWh
